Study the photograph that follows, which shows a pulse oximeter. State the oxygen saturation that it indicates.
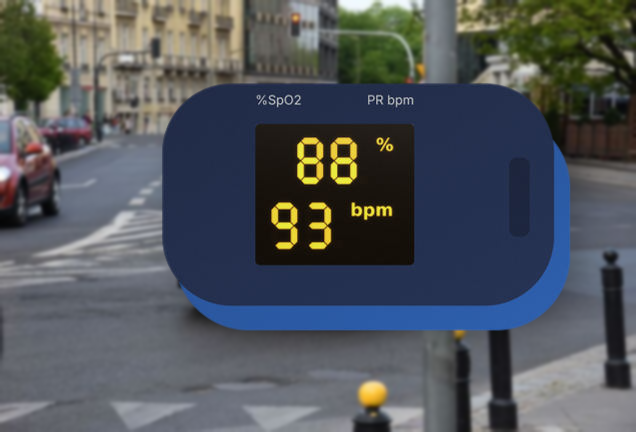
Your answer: 88 %
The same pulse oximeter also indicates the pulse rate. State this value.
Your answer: 93 bpm
